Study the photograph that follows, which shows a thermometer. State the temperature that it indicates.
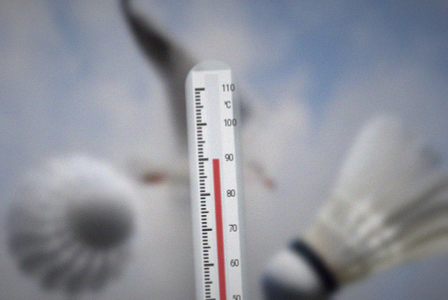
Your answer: 90 °C
